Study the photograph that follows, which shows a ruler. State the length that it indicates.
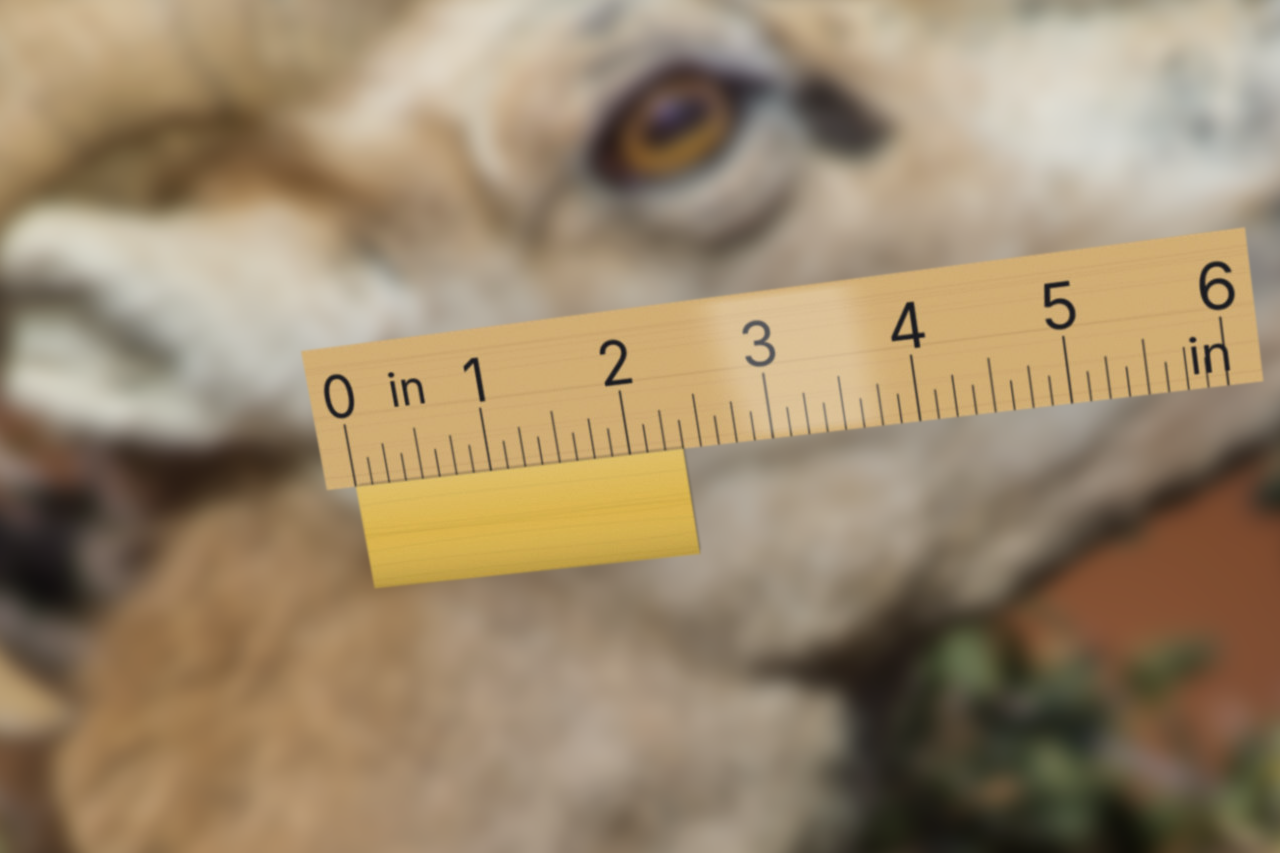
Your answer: 2.375 in
